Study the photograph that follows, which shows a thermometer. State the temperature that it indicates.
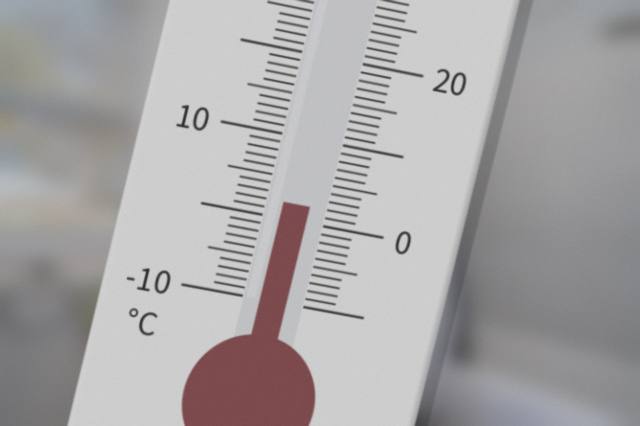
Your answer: 2 °C
